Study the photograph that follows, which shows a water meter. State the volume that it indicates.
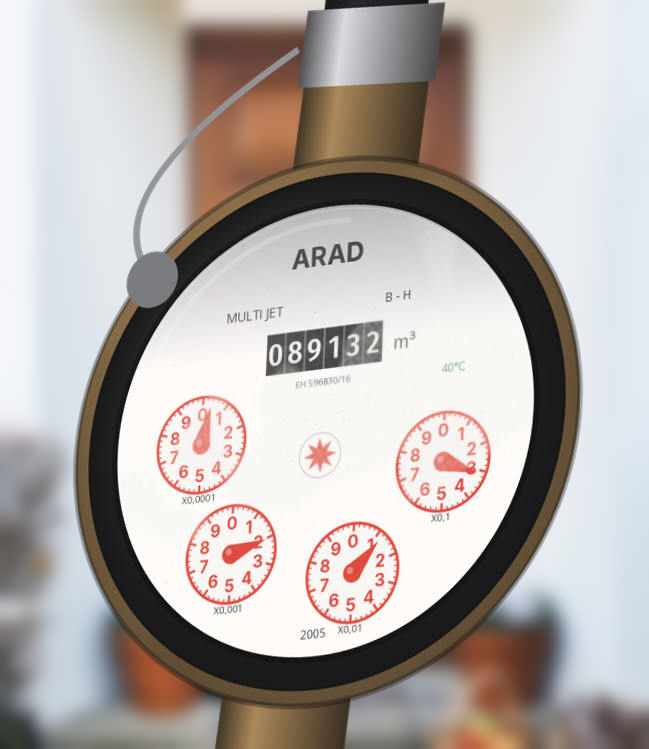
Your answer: 89132.3120 m³
